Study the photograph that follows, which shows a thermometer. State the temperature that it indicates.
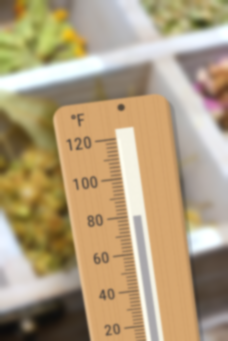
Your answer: 80 °F
